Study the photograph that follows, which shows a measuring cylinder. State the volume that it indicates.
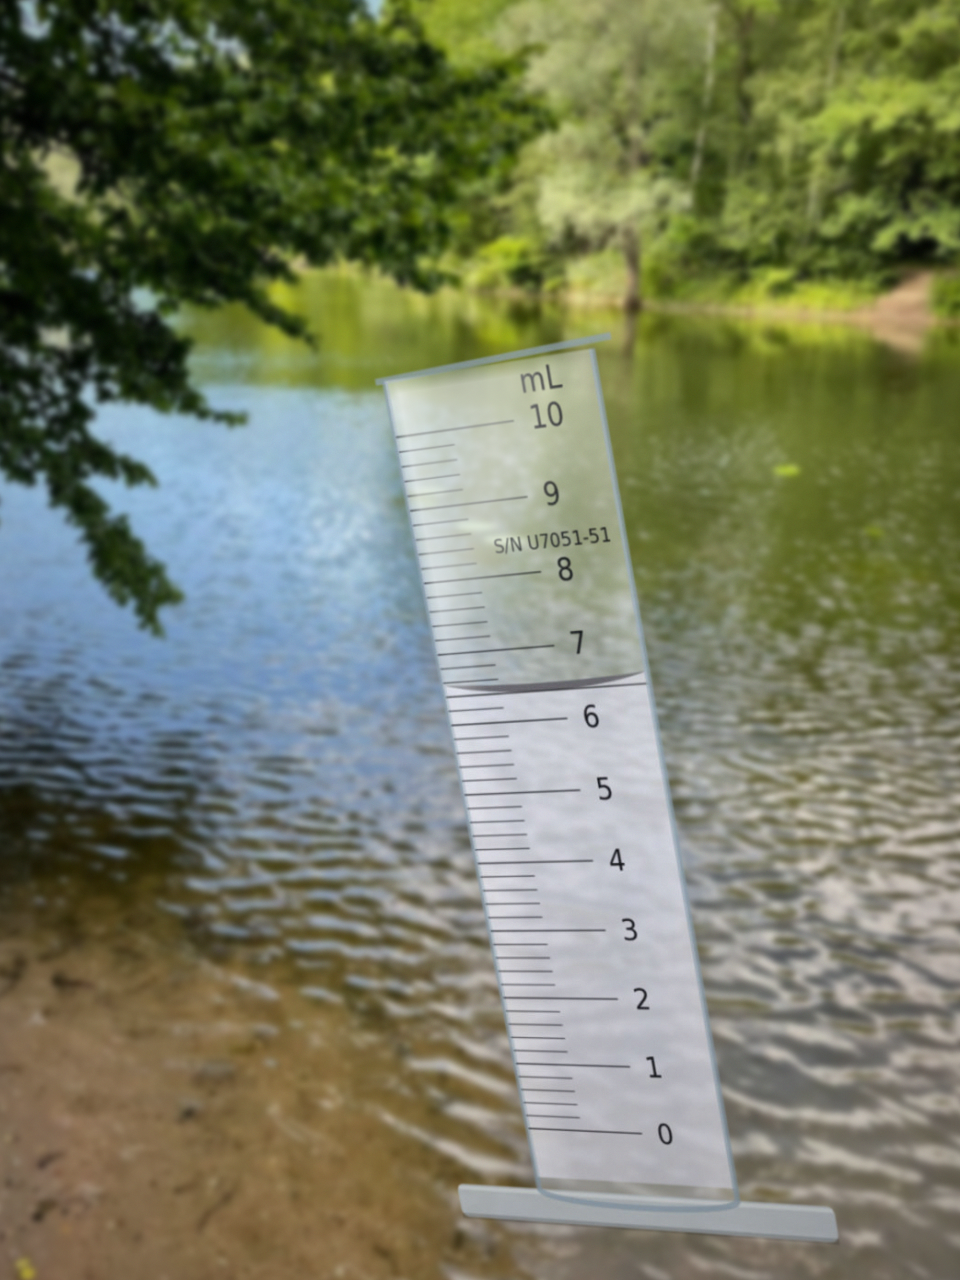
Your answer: 6.4 mL
